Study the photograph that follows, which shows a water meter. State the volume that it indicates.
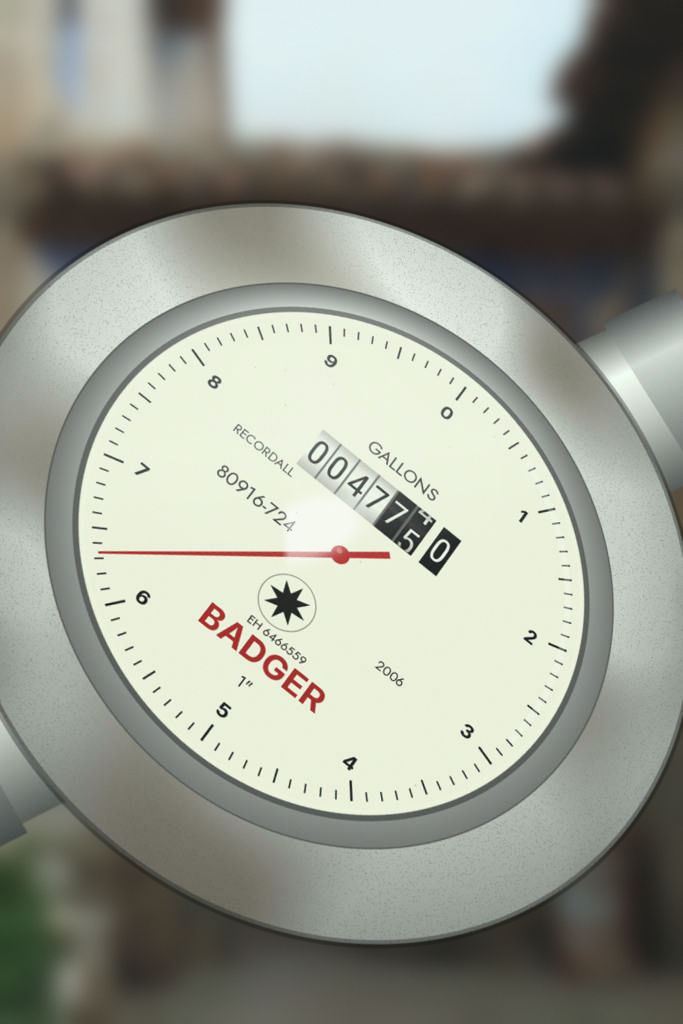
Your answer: 47746.3 gal
